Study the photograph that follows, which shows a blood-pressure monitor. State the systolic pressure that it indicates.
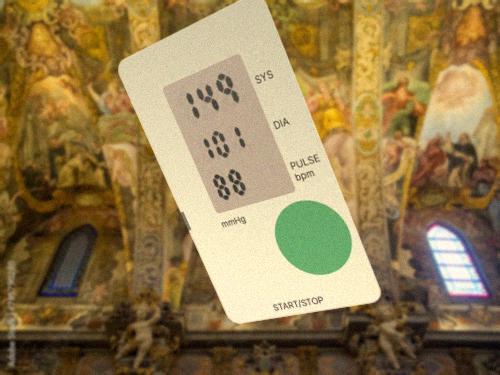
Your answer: 149 mmHg
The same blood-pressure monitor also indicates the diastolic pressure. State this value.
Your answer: 101 mmHg
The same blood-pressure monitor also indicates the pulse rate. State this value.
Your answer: 88 bpm
